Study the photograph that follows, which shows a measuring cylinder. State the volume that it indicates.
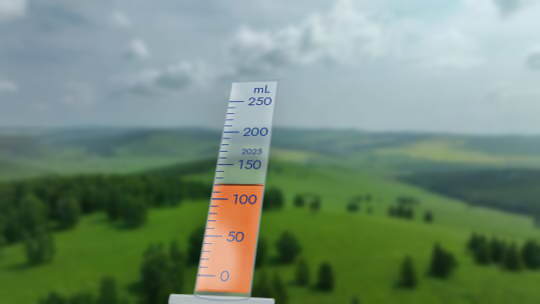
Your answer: 120 mL
